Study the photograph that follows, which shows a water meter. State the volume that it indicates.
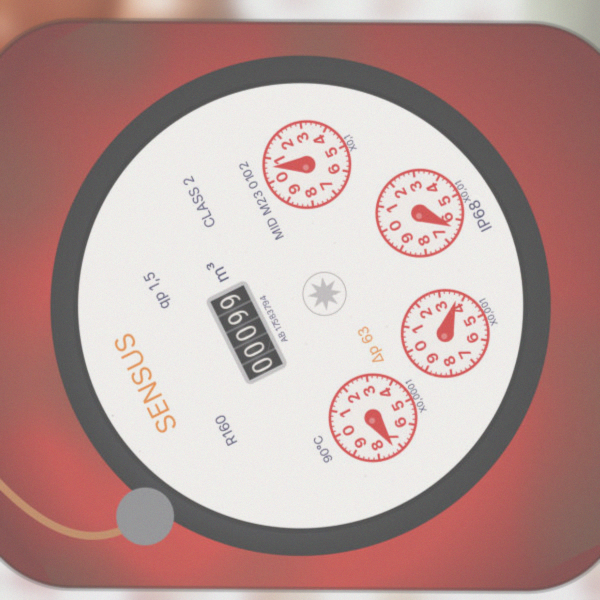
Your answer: 99.0637 m³
